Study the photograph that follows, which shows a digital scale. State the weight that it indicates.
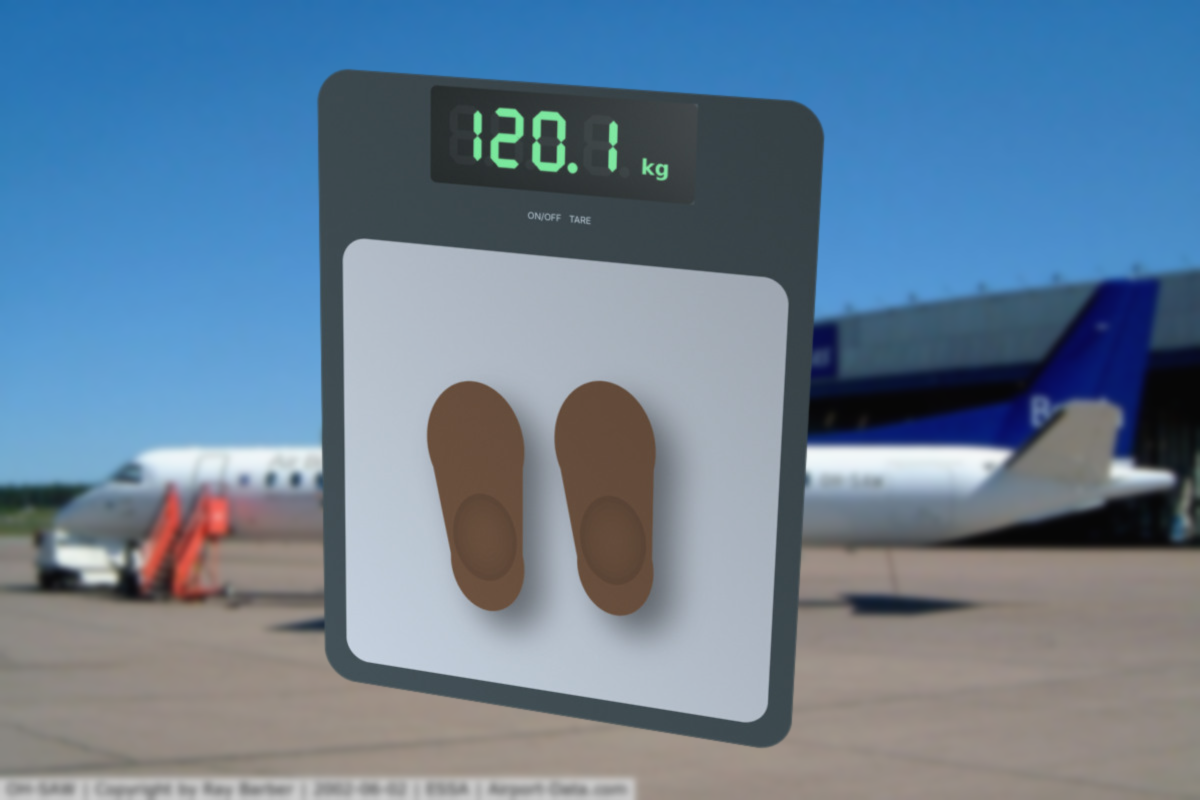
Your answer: 120.1 kg
